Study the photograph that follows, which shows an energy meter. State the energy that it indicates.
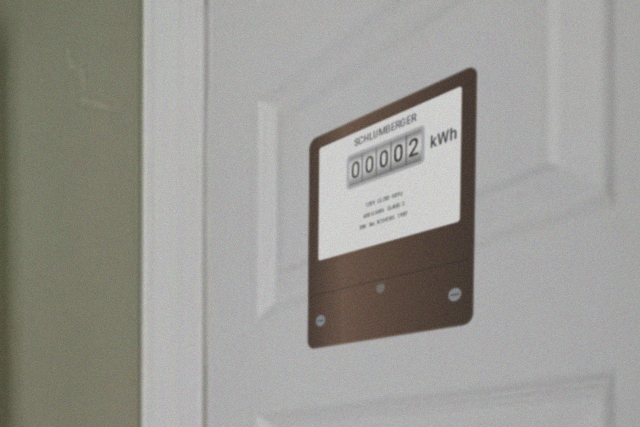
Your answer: 2 kWh
